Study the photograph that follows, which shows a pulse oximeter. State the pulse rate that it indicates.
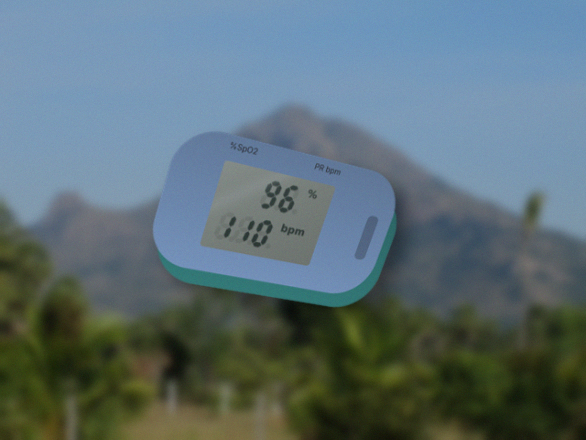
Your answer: 110 bpm
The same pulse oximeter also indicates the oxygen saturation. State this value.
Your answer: 96 %
